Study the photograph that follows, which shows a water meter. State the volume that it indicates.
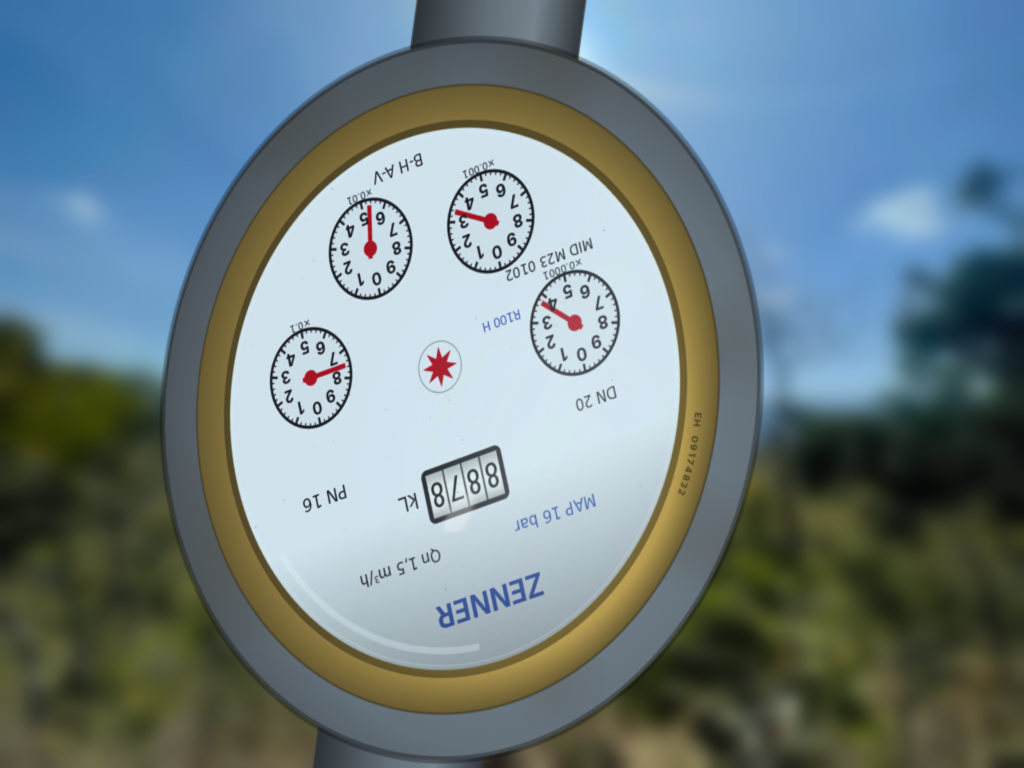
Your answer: 8878.7533 kL
